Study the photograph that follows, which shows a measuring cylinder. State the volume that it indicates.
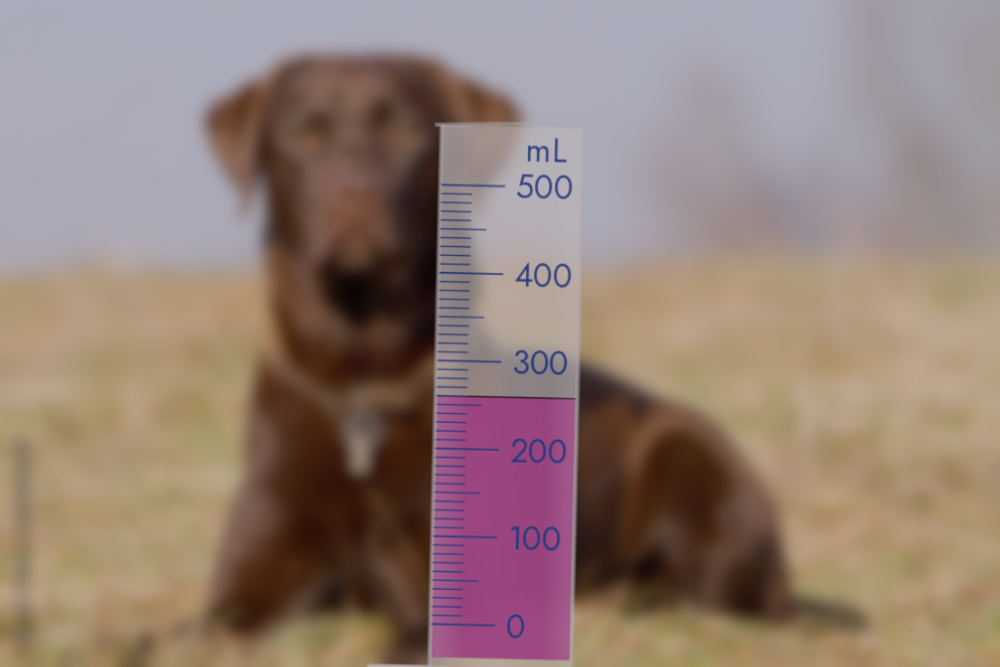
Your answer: 260 mL
